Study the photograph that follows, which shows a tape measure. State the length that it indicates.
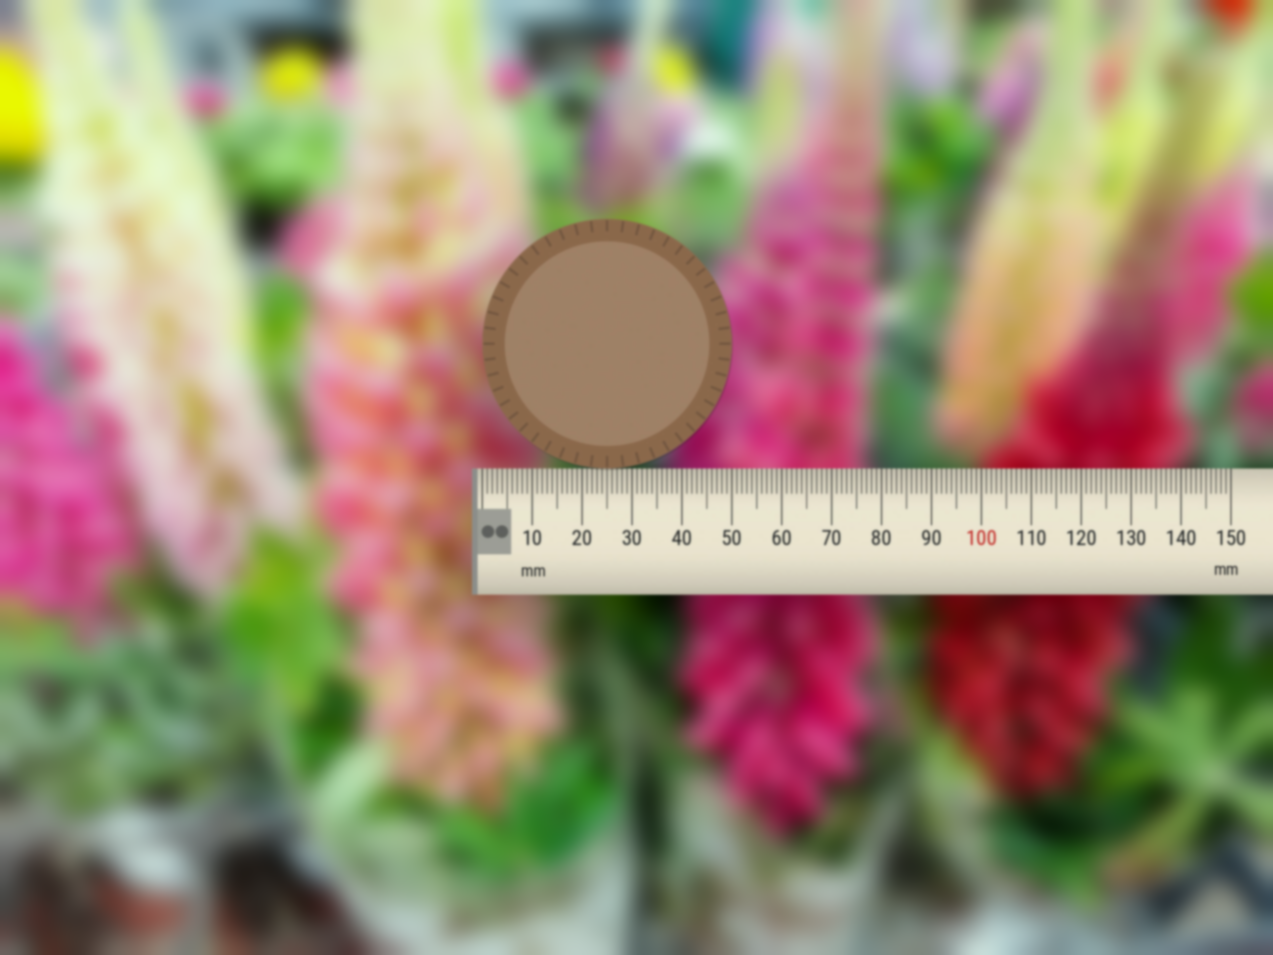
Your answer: 50 mm
